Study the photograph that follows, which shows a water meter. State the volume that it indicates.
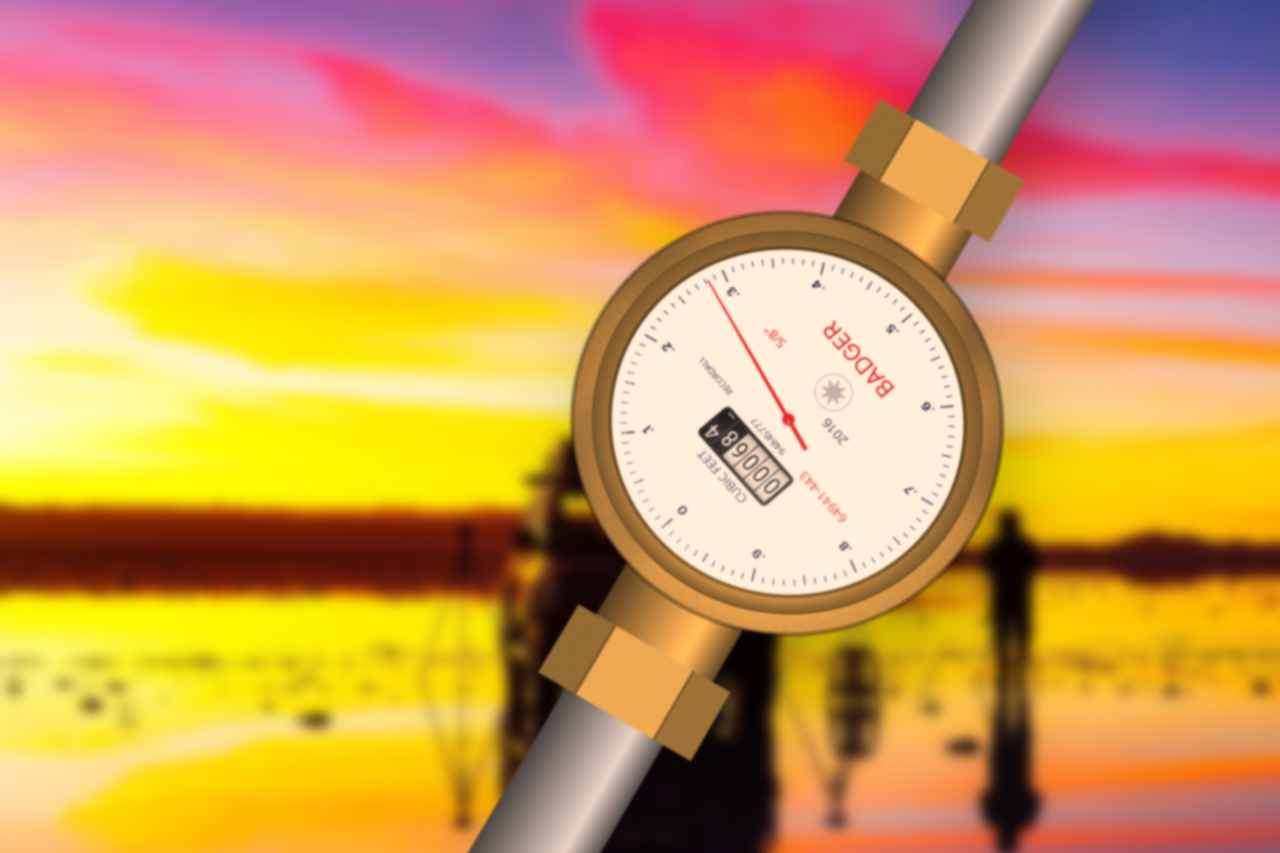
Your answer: 684.28 ft³
